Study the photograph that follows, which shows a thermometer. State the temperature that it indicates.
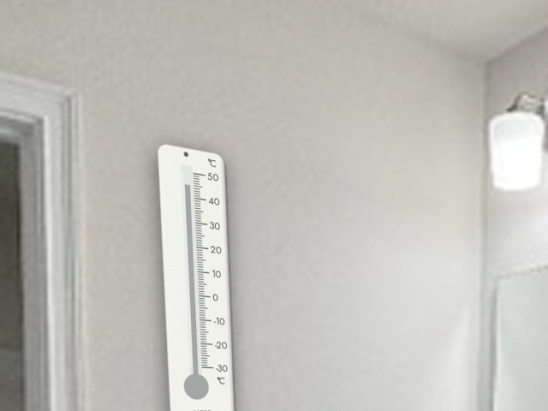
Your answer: 45 °C
